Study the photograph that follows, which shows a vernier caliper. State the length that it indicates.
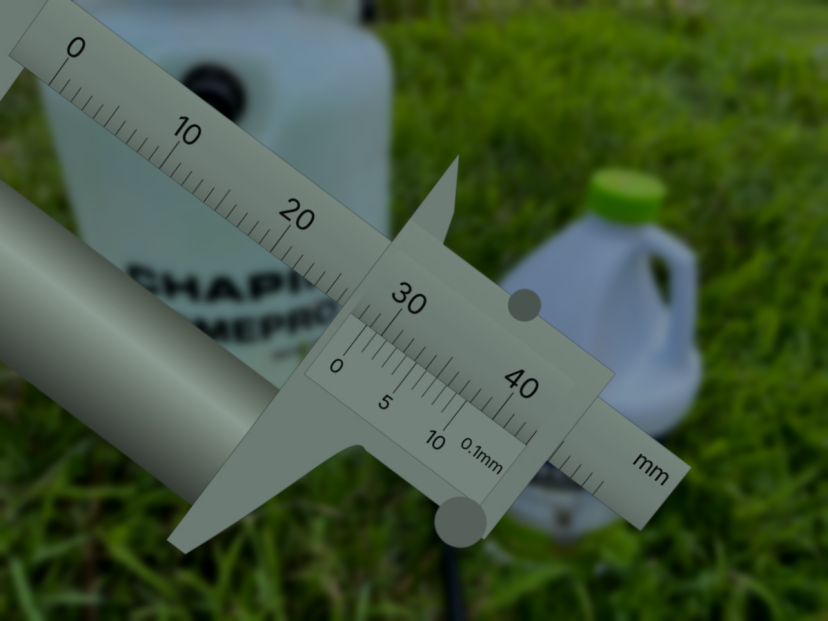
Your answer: 28.7 mm
